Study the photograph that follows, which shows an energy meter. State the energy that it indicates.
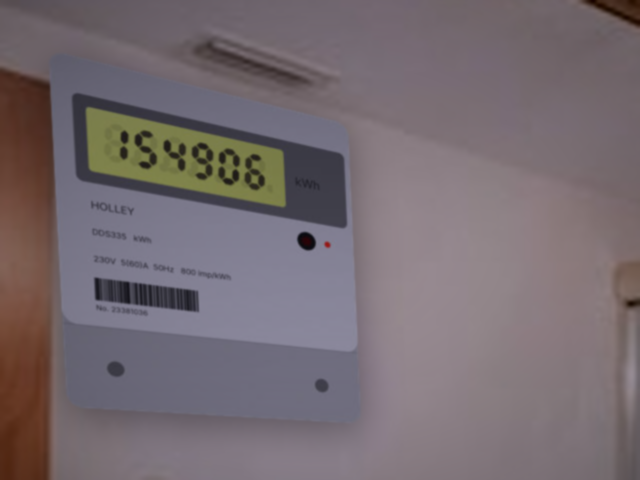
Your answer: 154906 kWh
